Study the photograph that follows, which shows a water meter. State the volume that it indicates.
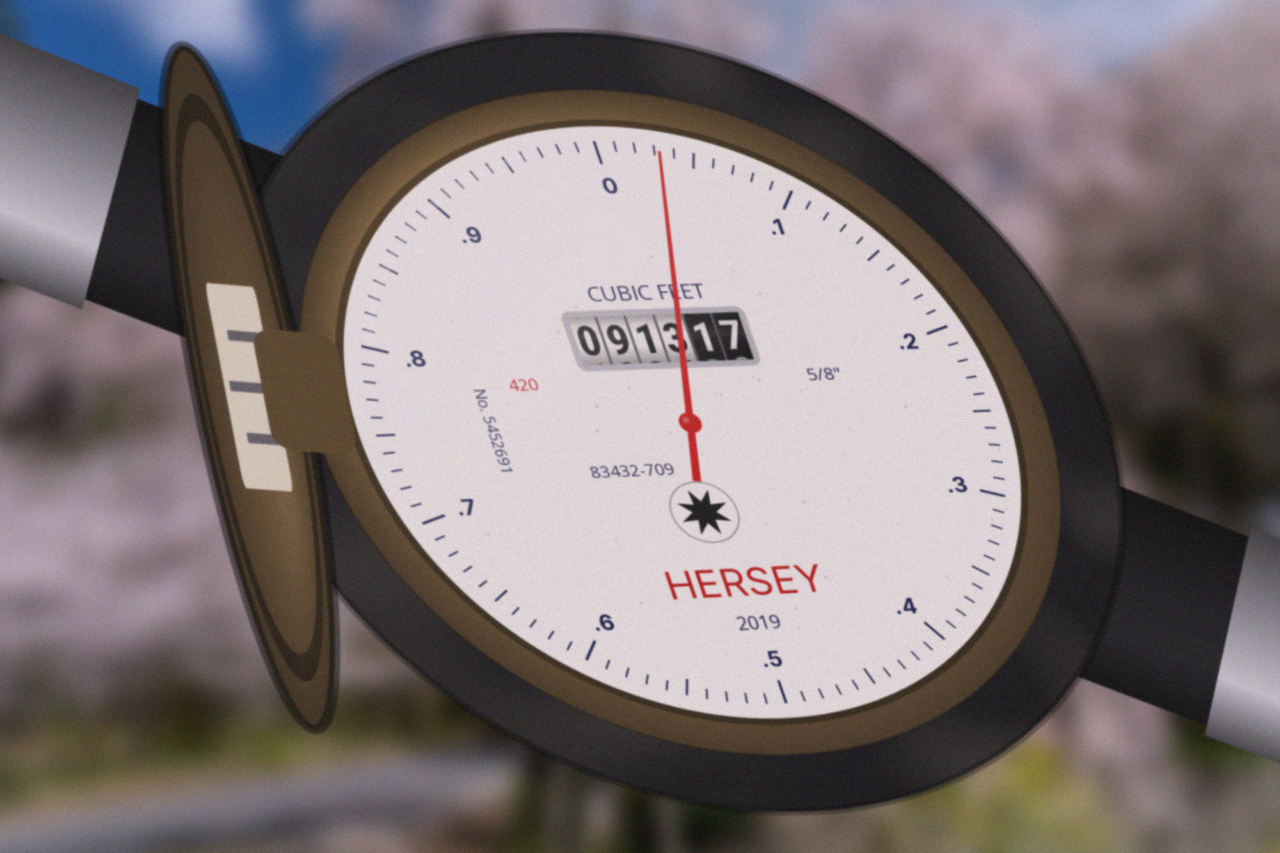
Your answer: 91317.03 ft³
